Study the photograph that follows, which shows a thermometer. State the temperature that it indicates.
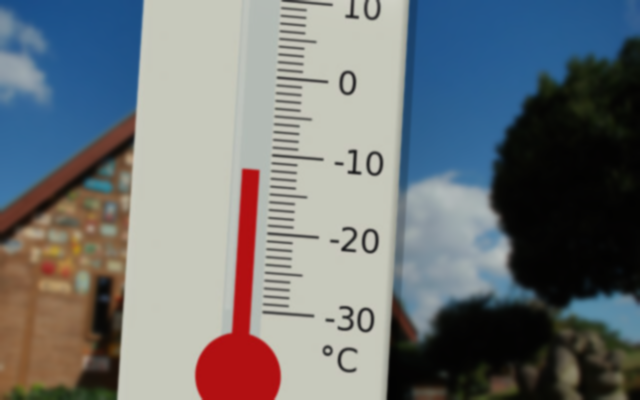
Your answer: -12 °C
